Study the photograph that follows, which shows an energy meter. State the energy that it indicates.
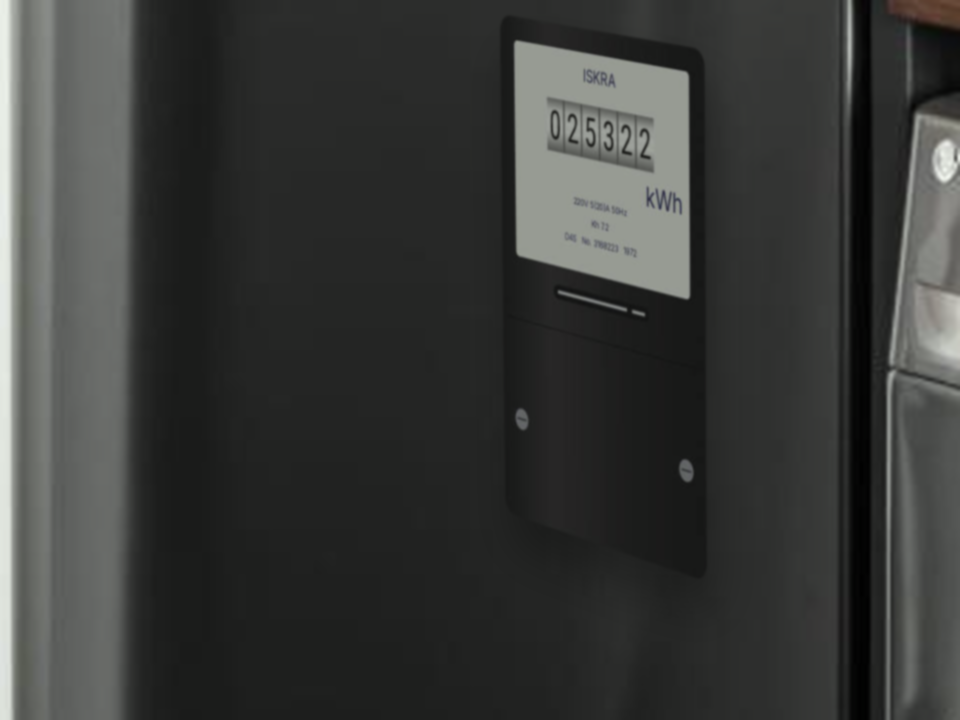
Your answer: 25322 kWh
